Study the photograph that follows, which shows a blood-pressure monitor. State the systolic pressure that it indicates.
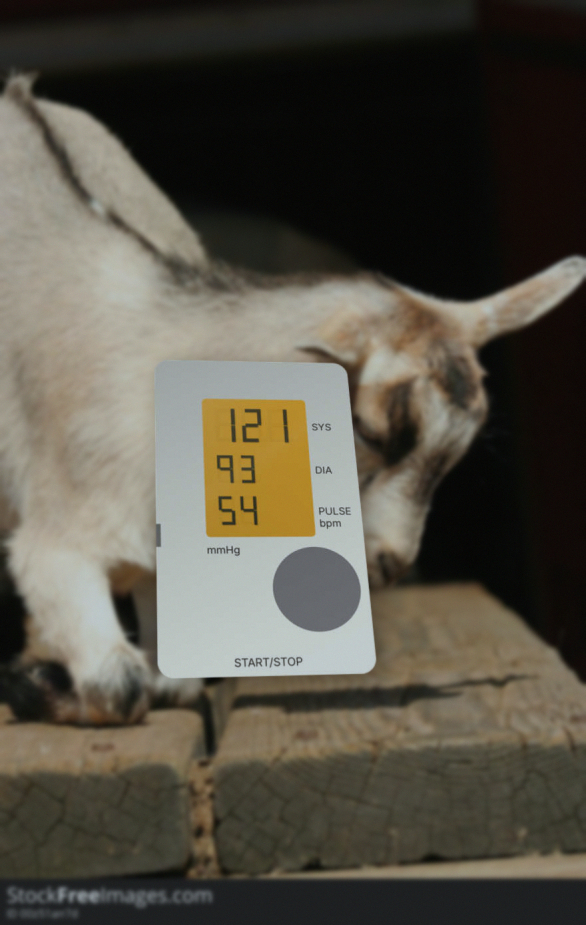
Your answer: 121 mmHg
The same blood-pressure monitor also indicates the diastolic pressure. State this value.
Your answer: 93 mmHg
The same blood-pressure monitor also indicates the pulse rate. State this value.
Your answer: 54 bpm
